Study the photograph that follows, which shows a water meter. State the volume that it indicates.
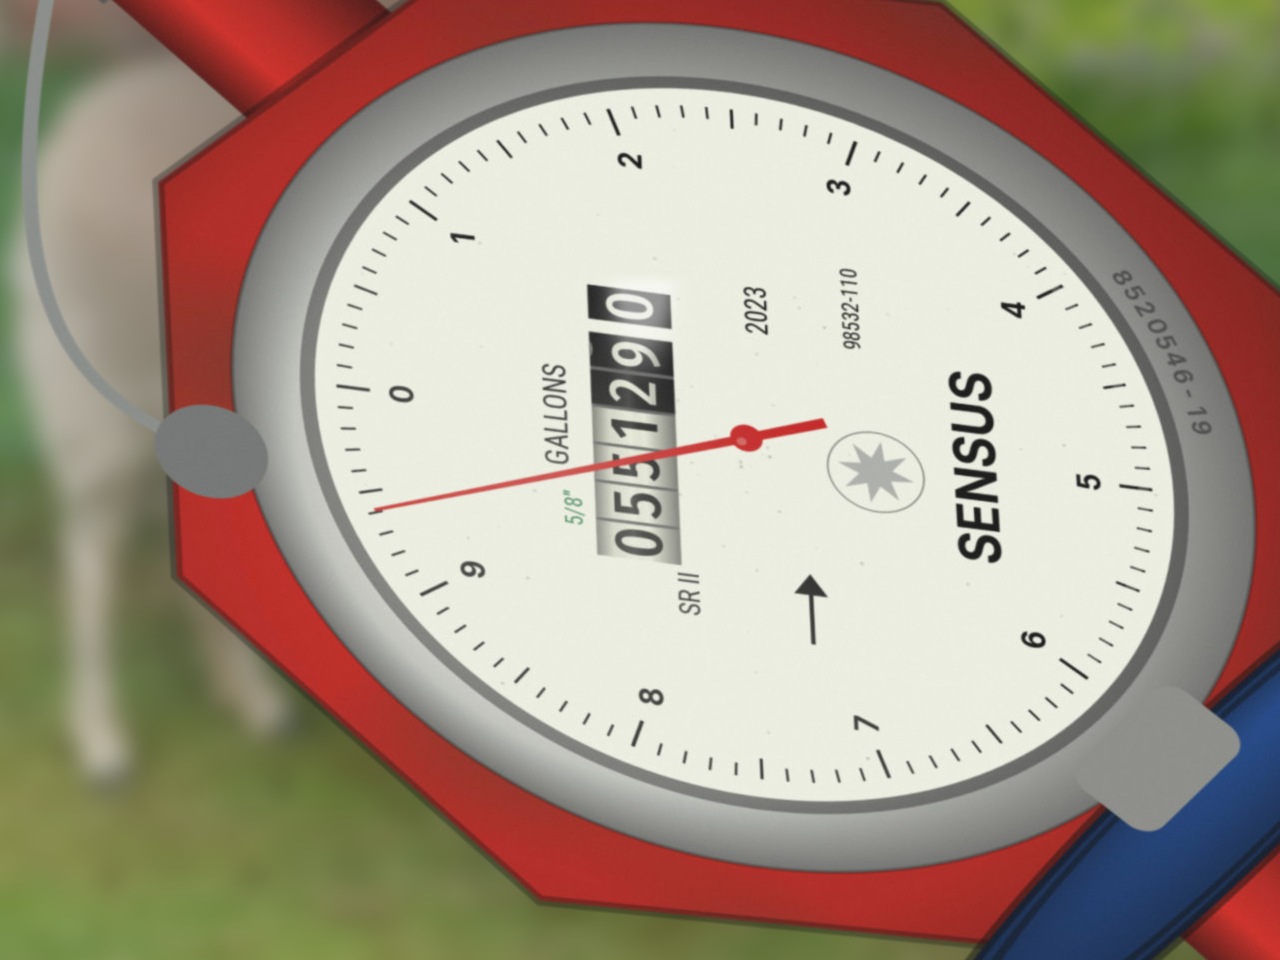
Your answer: 551289.4 gal
